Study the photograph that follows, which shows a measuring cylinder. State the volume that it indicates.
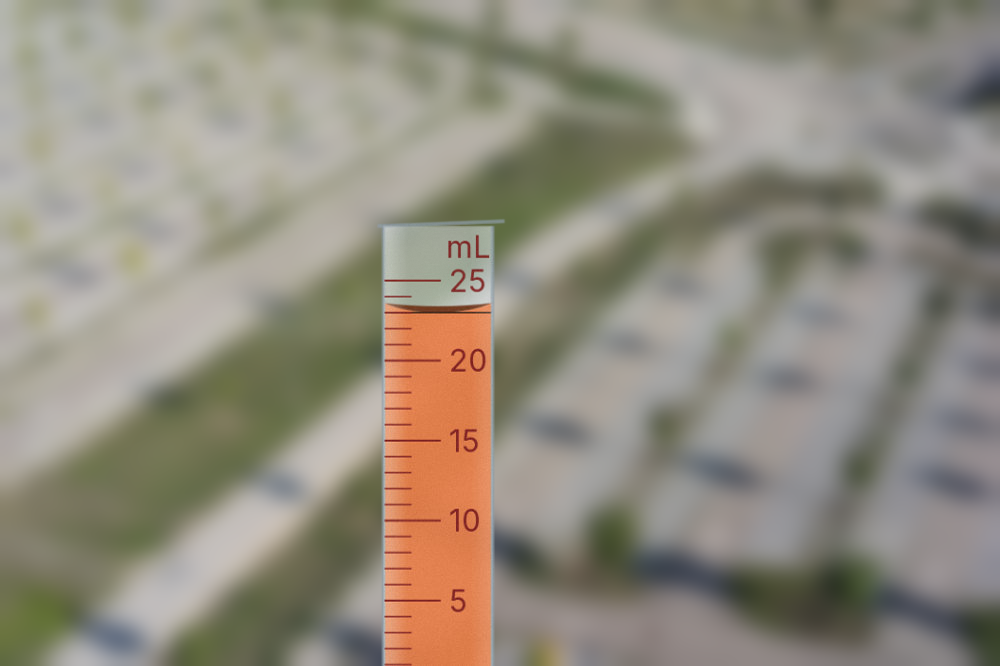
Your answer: 23 mL
